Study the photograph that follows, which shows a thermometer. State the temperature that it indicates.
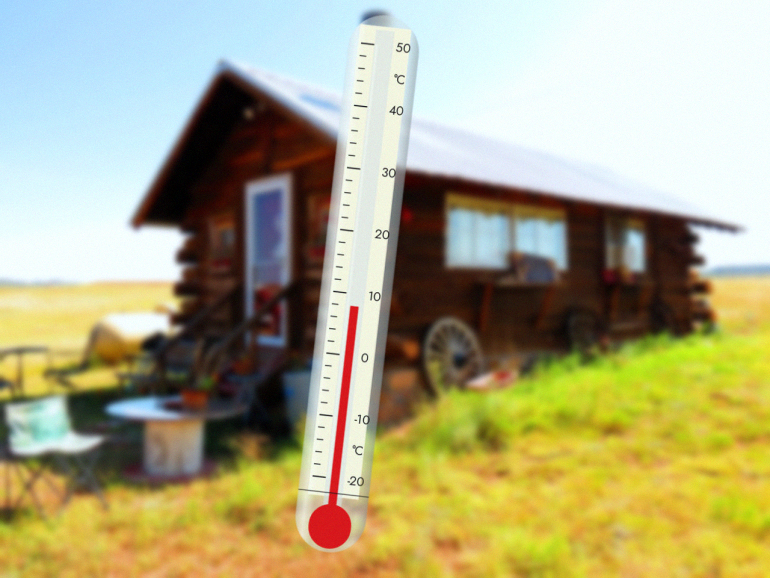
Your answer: 8 °C
